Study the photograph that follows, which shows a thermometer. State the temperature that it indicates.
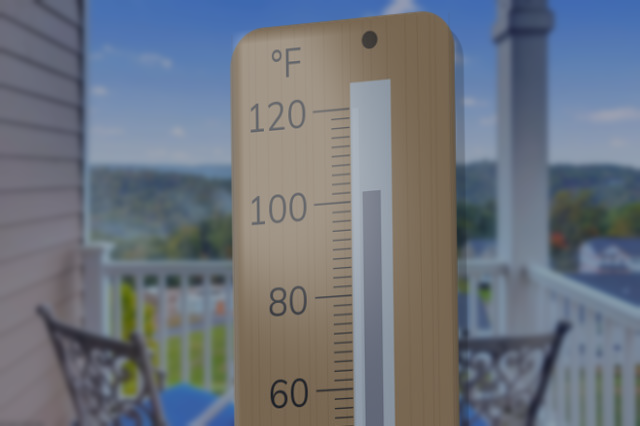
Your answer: 102 °F
